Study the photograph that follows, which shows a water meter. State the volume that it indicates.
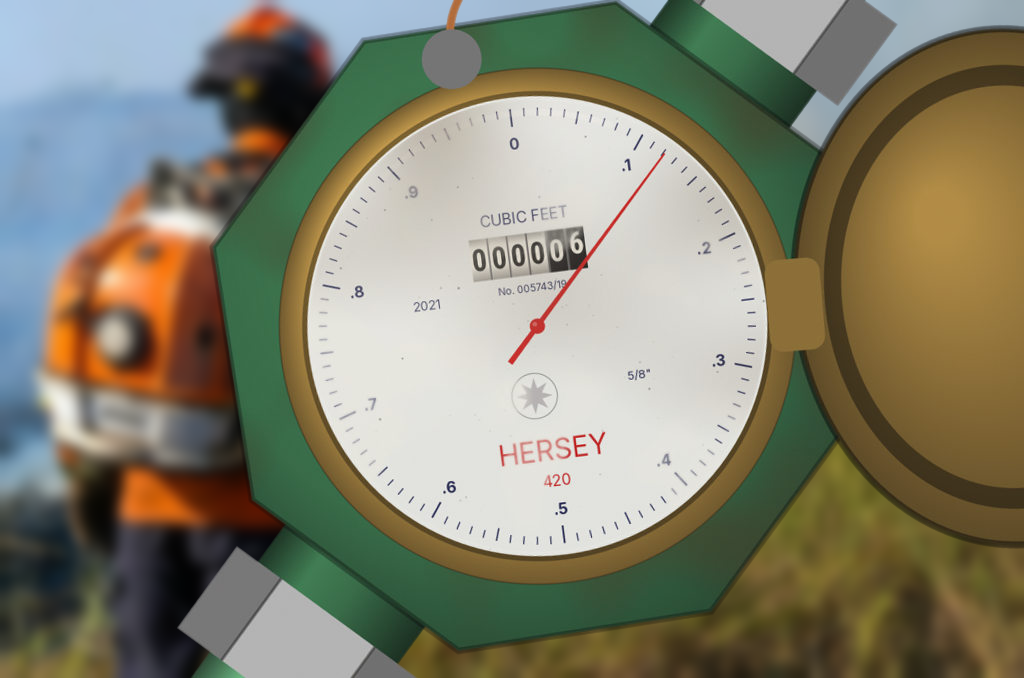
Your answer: 6.12 ft³
